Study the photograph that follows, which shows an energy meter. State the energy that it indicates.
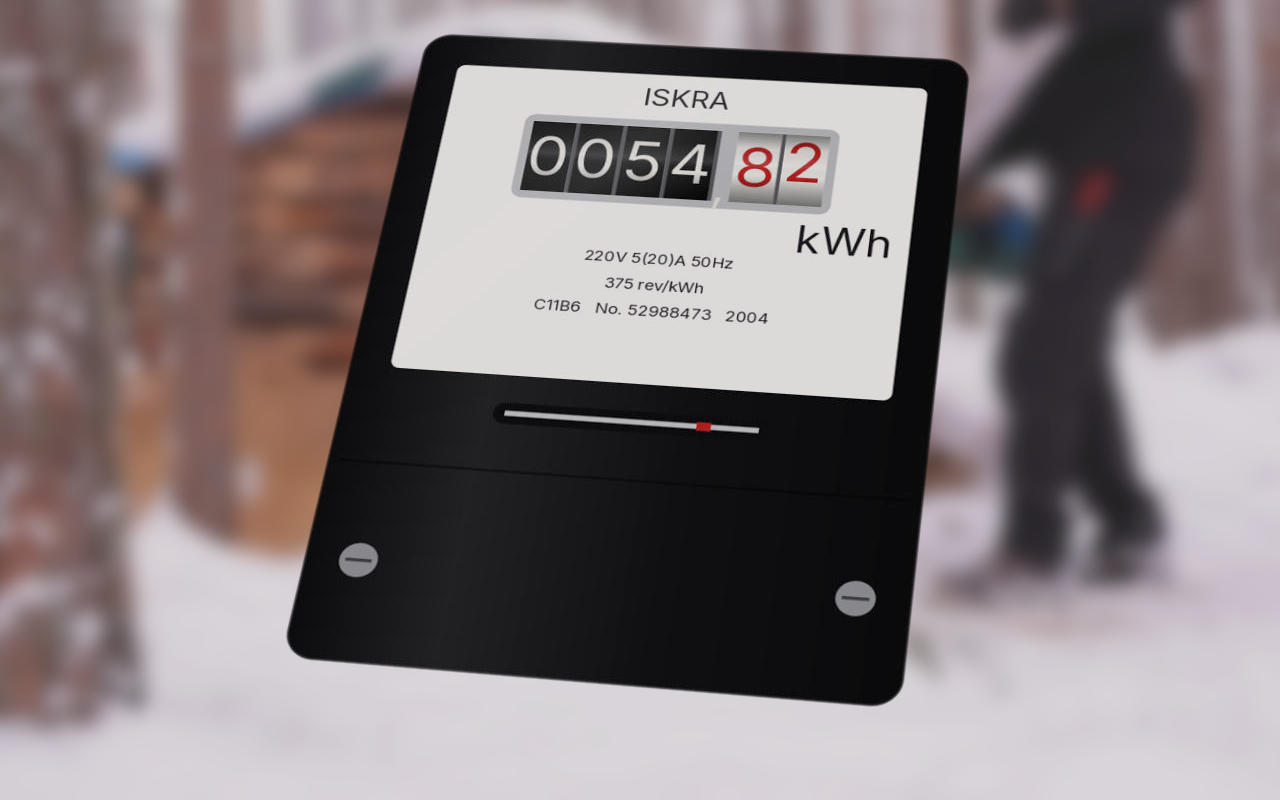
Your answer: 54.82 kWh
